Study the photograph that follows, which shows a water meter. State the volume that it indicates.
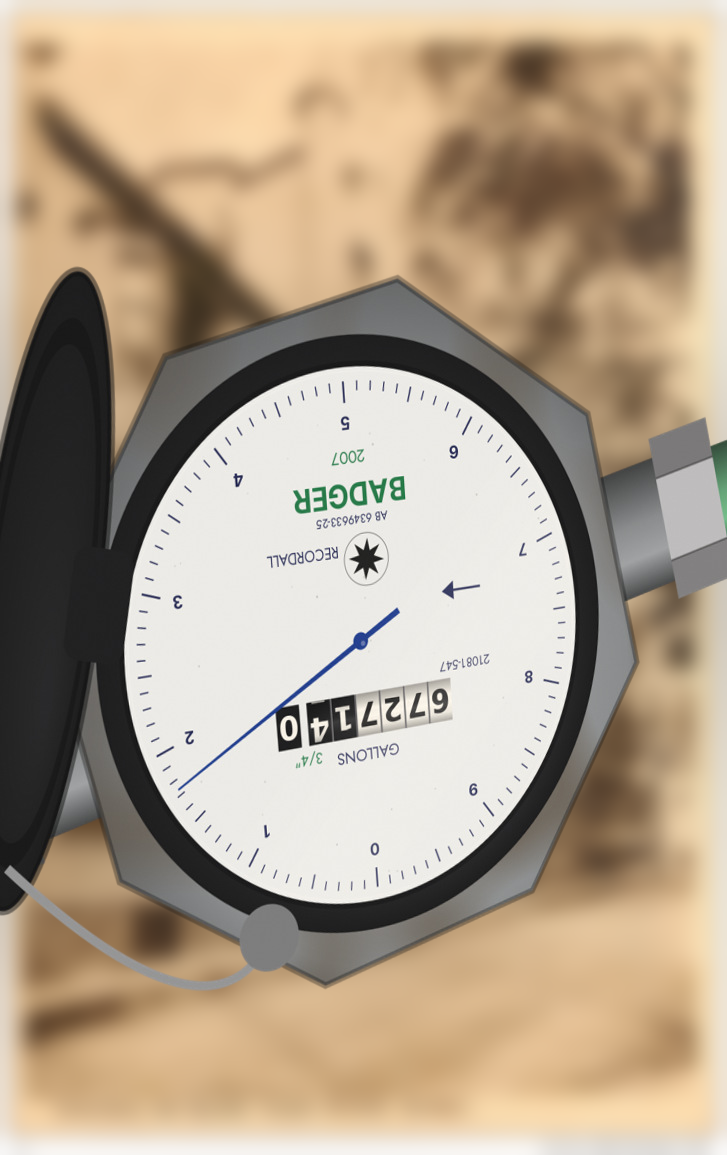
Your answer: 6727141.7 gal
